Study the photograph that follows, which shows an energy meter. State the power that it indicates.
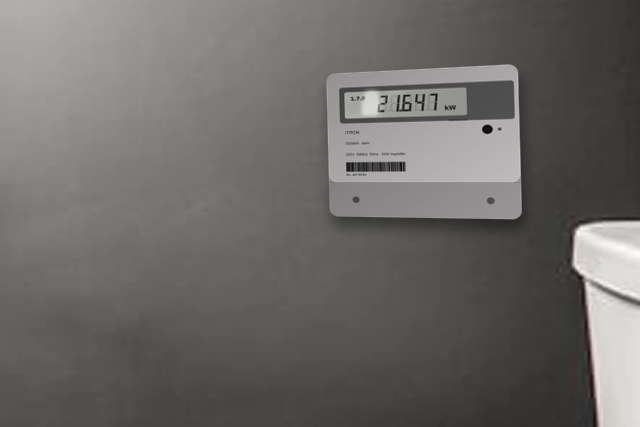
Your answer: 21.647 kW
